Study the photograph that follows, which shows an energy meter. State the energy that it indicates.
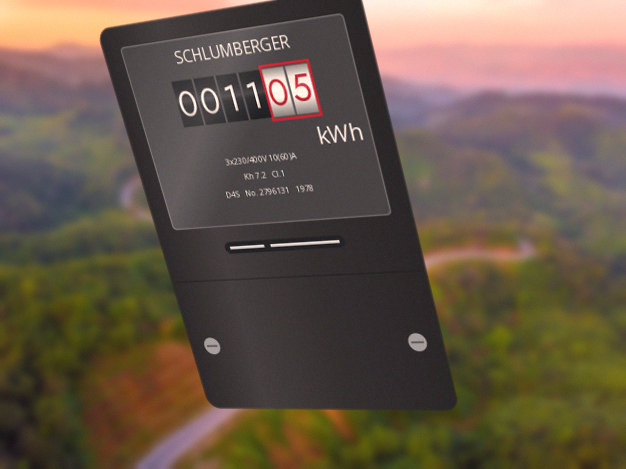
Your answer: 11.05 kWh
